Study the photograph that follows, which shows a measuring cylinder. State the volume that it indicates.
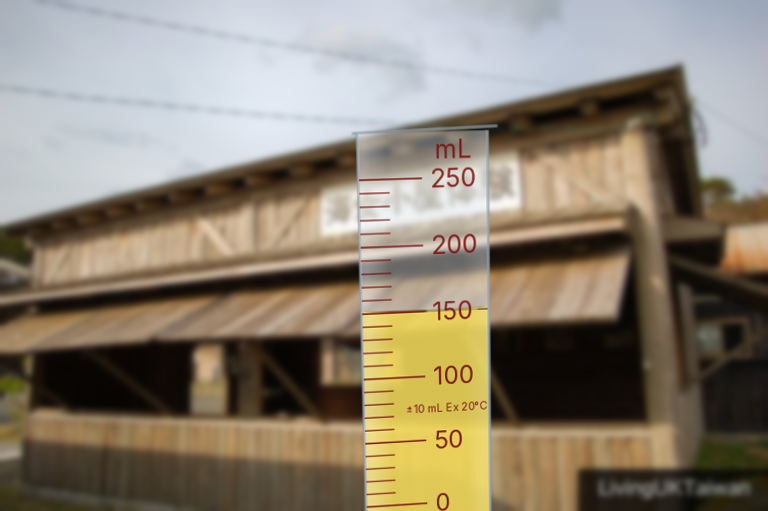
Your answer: 150 mL
